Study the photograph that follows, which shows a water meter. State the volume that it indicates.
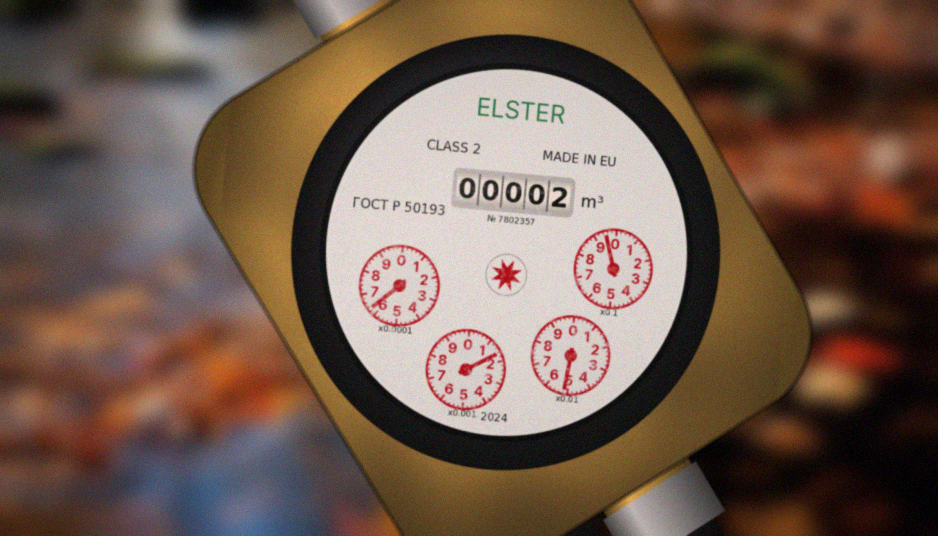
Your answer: 1.9516 m³
